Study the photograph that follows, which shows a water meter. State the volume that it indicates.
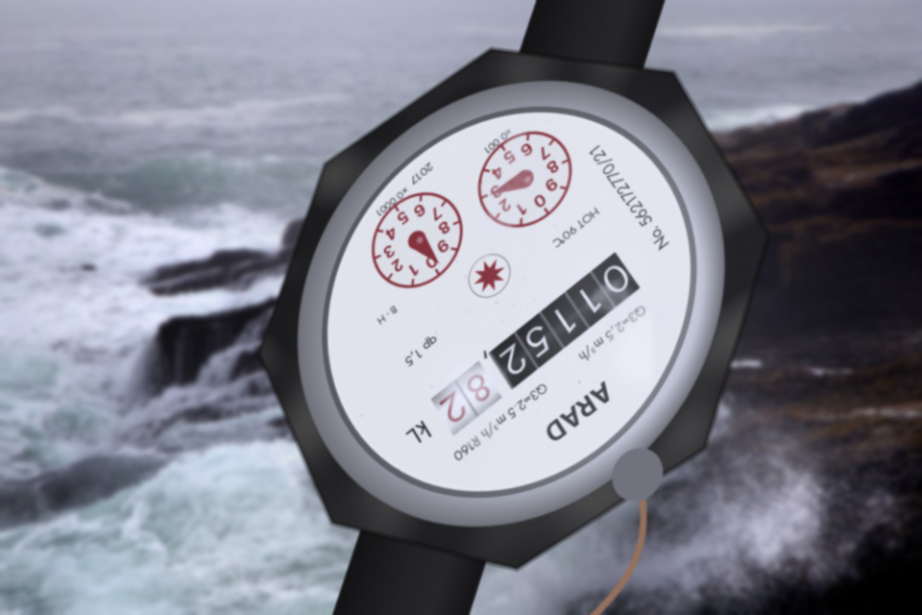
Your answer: 1152.8229 kL
